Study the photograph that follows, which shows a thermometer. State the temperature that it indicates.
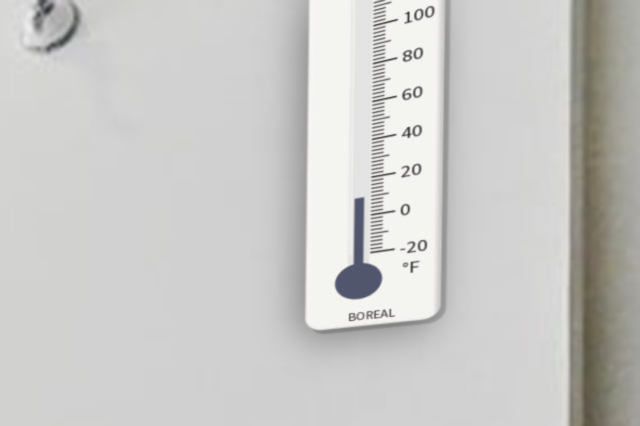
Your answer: 10 °F
